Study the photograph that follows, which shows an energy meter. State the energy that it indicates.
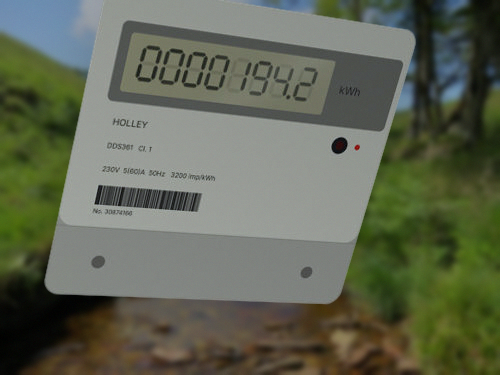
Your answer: 194.2 kWh
